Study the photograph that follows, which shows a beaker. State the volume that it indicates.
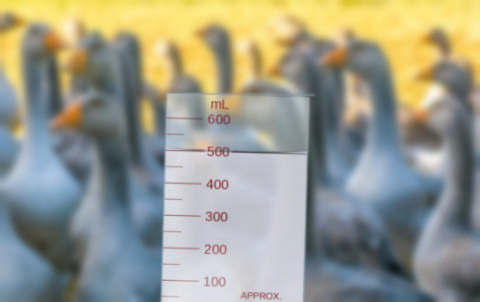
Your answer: 500 mL
